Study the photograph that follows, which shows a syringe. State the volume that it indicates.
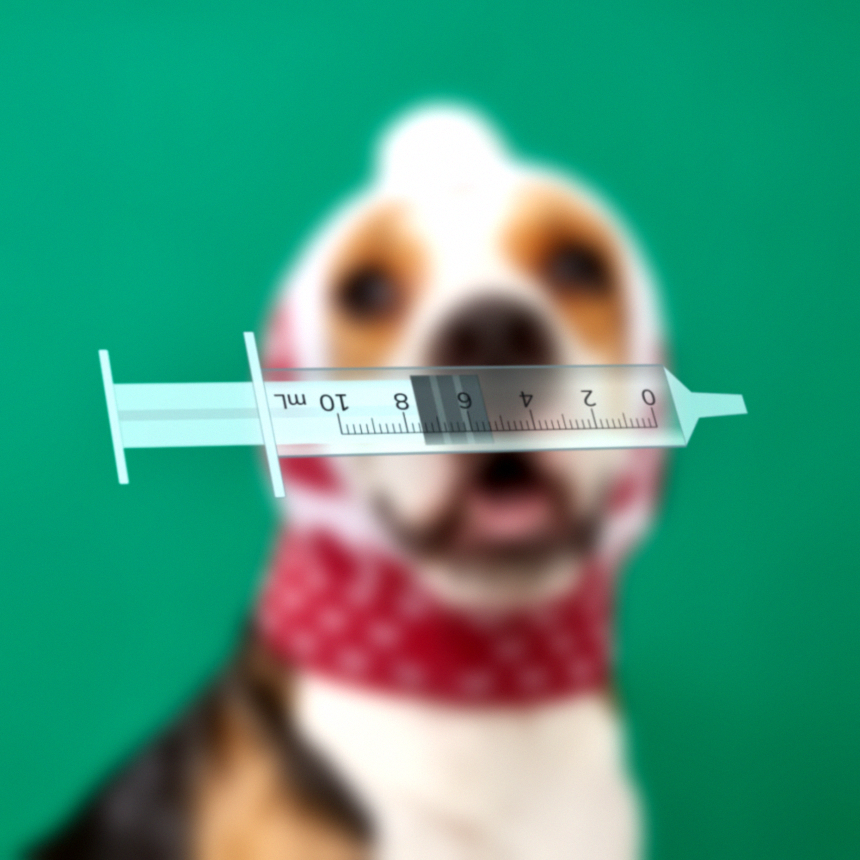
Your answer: 5.4 mL
